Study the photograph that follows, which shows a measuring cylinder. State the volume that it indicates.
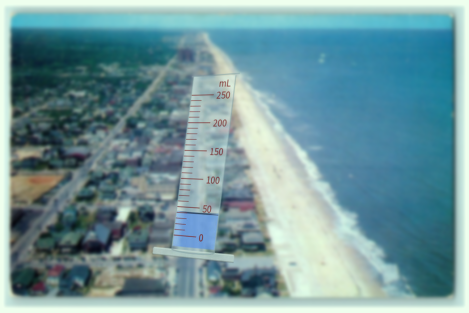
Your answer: 40 mL
